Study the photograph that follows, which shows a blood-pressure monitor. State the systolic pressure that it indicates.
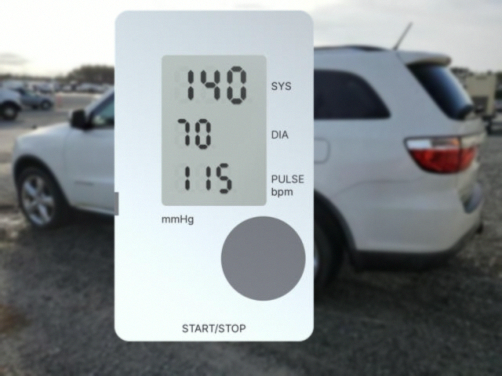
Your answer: 140 mmHg
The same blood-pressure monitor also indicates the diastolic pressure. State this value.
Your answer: 70 mmHg
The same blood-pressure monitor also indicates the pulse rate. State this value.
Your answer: 115 bpm
